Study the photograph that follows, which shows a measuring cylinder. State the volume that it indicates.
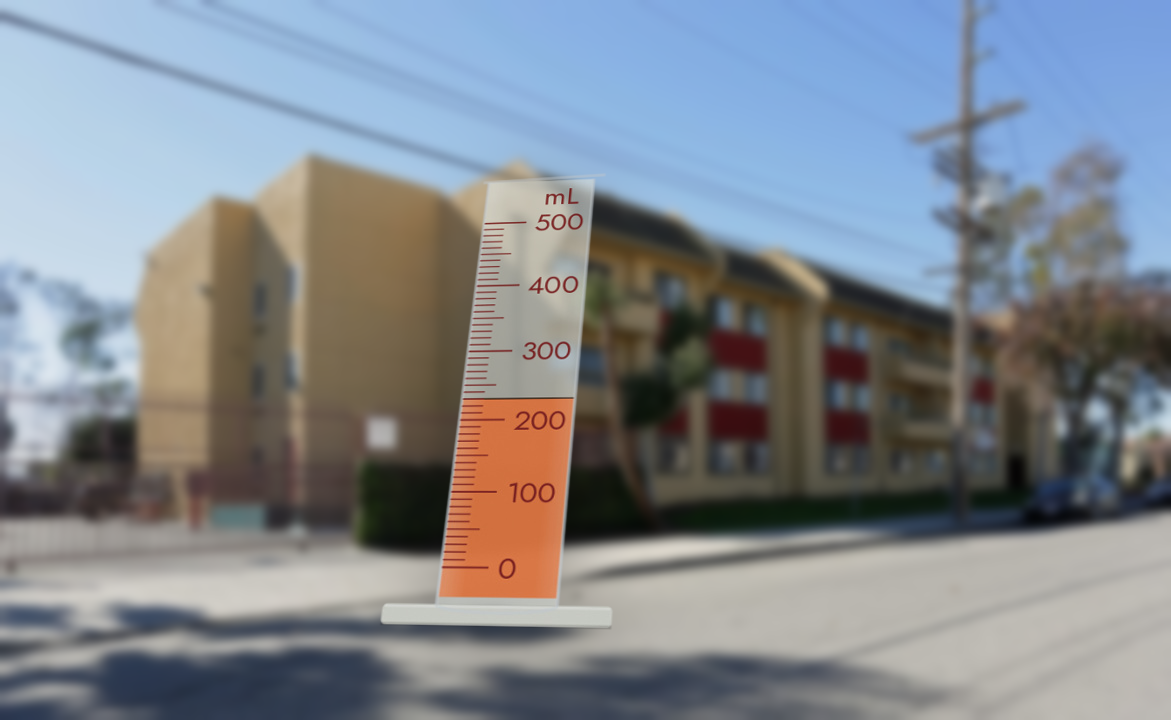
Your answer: 230 mL
